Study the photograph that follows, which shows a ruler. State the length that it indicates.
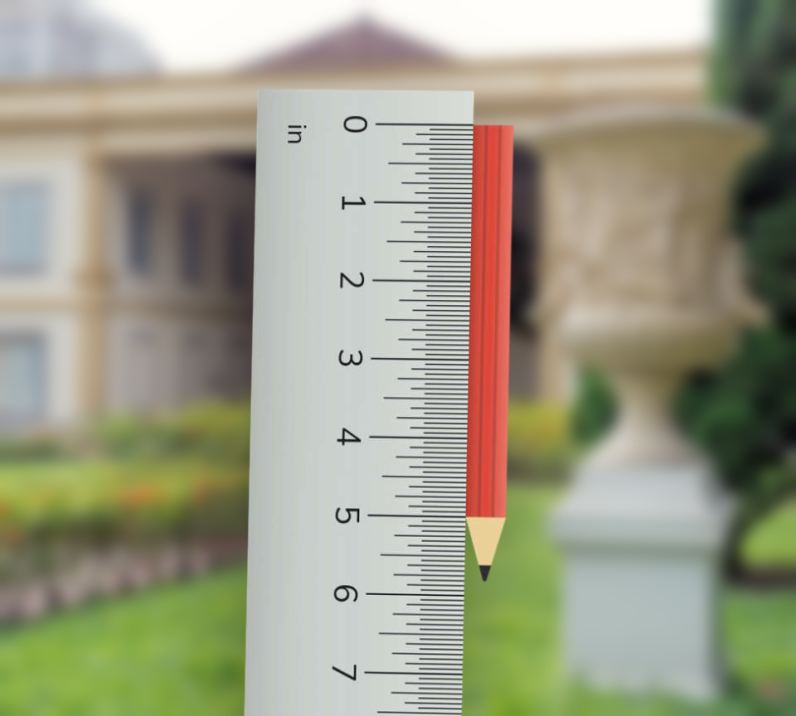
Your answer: 5.8125 in
